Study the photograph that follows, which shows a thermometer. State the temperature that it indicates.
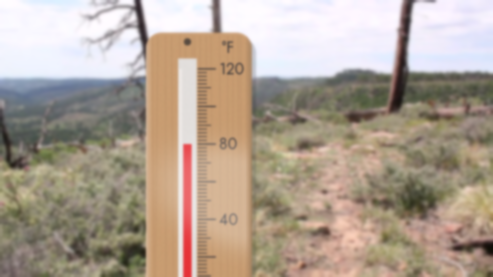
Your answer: 80 °F
